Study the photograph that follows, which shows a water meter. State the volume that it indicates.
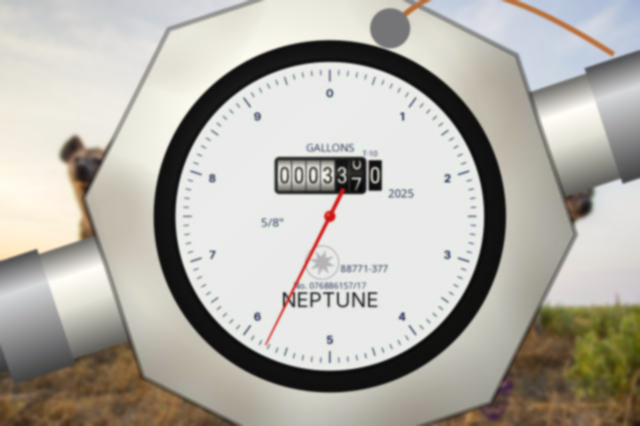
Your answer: 3365.7 gal
